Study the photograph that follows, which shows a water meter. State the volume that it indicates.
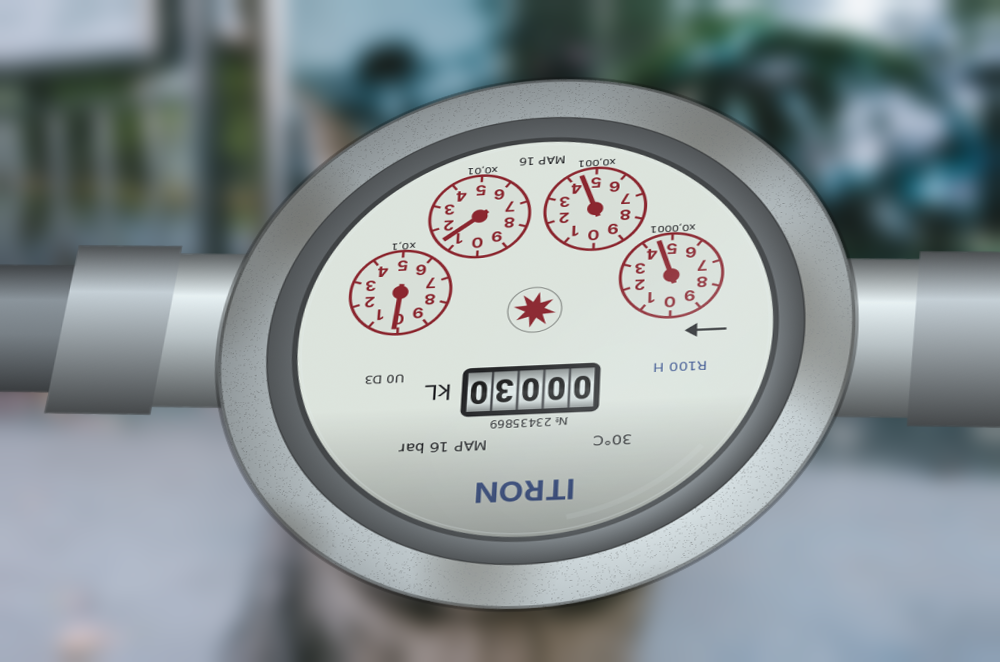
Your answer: 30.0144 kL
